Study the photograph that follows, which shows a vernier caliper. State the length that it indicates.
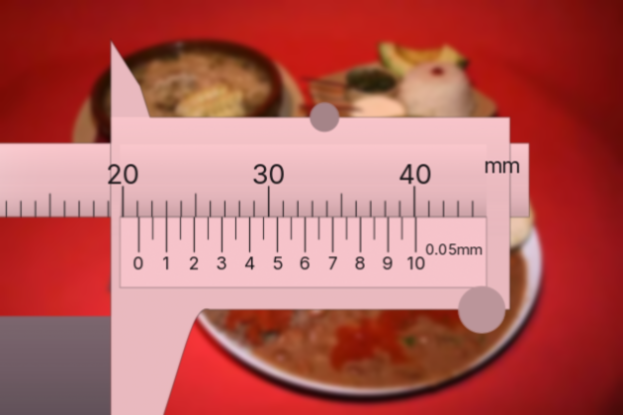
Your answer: 21.1 mm
